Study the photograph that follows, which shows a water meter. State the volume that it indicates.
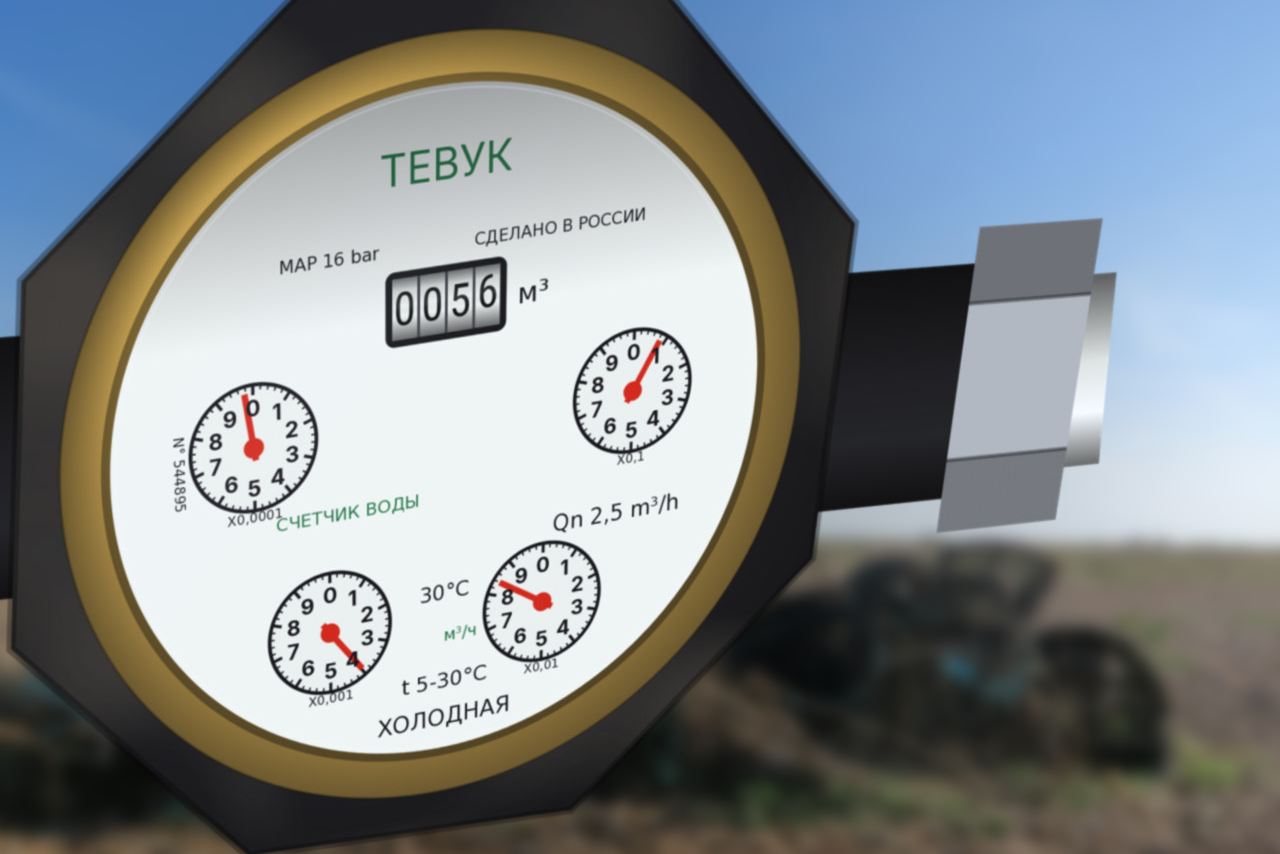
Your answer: 56.0839 m³
